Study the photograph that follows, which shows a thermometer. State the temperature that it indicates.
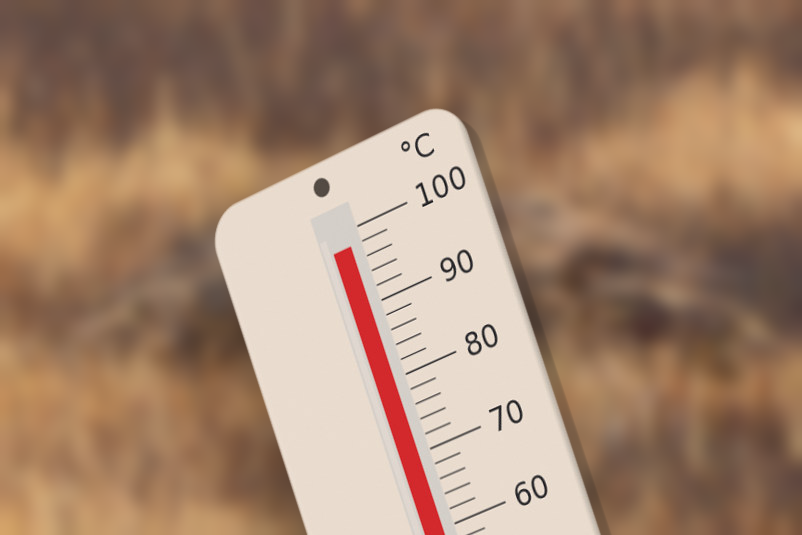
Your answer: 98 °C
